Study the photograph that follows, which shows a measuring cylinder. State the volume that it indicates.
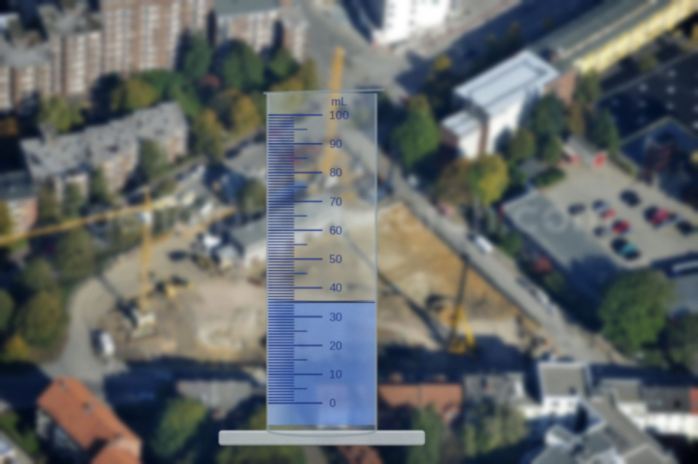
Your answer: 35 mL
